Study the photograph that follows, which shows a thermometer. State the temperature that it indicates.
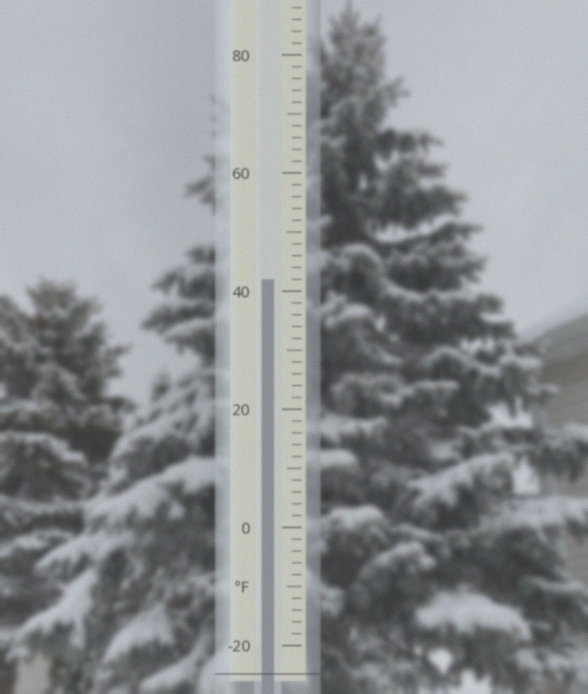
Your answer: 42 °F
